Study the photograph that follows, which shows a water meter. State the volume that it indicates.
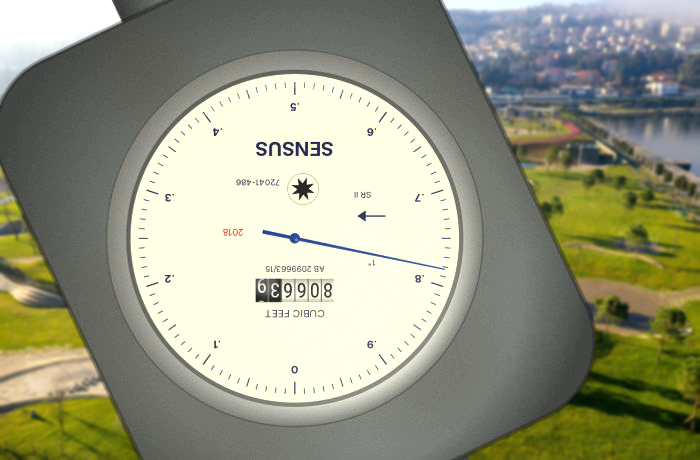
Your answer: 806638.78 ft³
